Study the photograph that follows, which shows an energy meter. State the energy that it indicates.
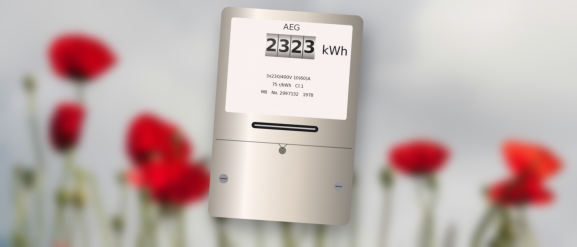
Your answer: 2323 kWh
